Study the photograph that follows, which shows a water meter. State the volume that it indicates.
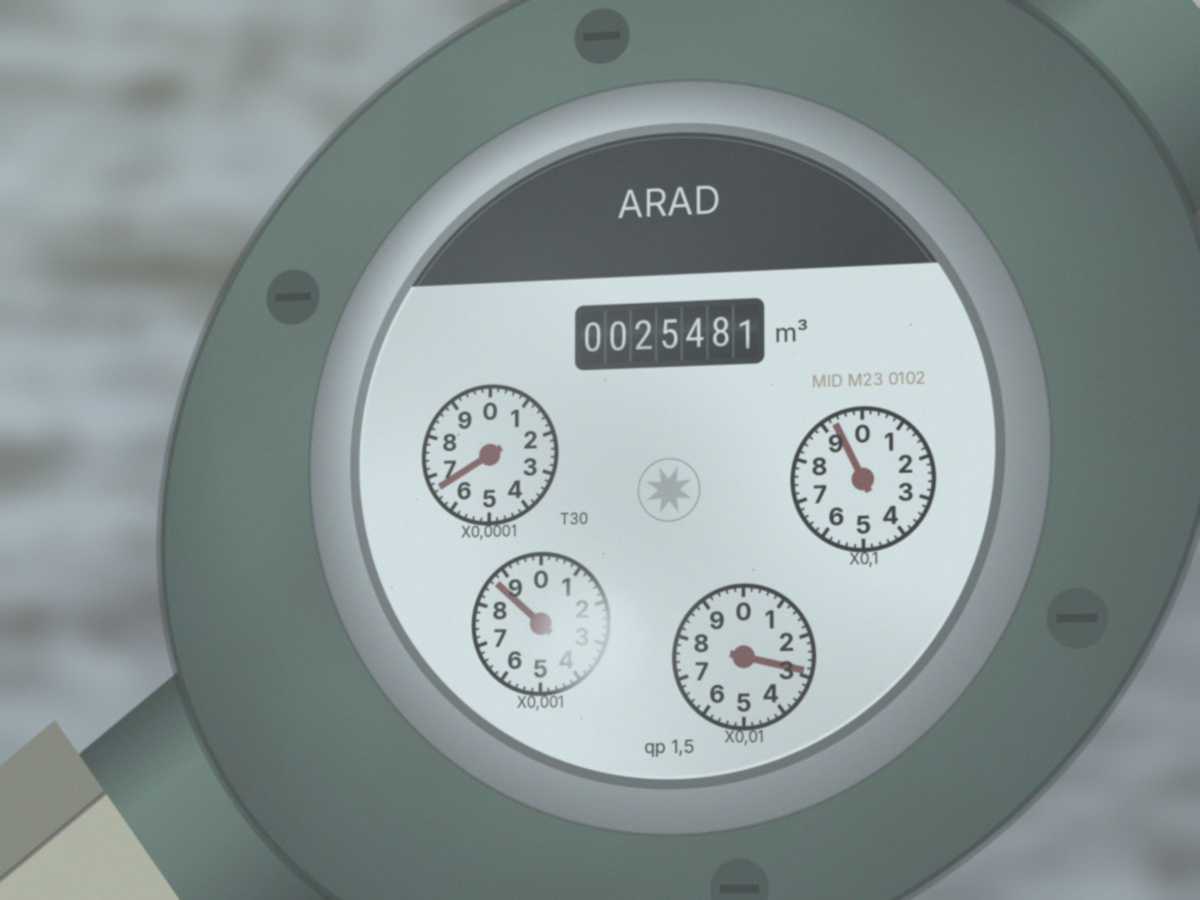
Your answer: 25480.9286 m³
